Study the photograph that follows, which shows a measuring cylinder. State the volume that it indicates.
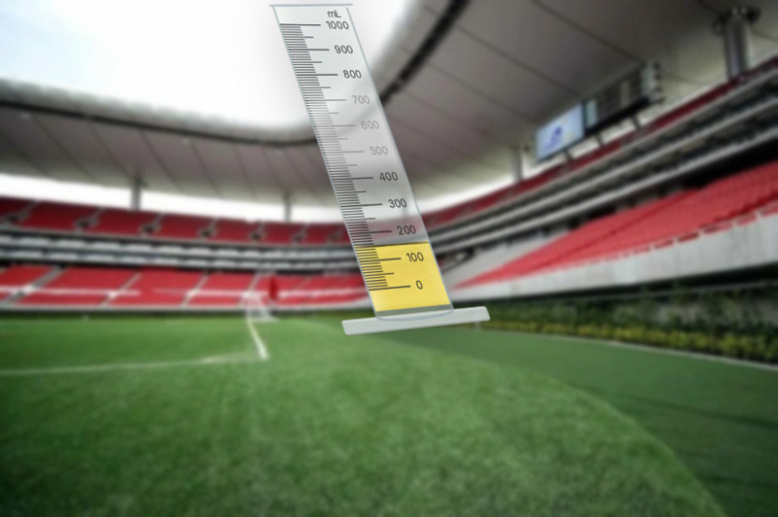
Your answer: 150 mL
